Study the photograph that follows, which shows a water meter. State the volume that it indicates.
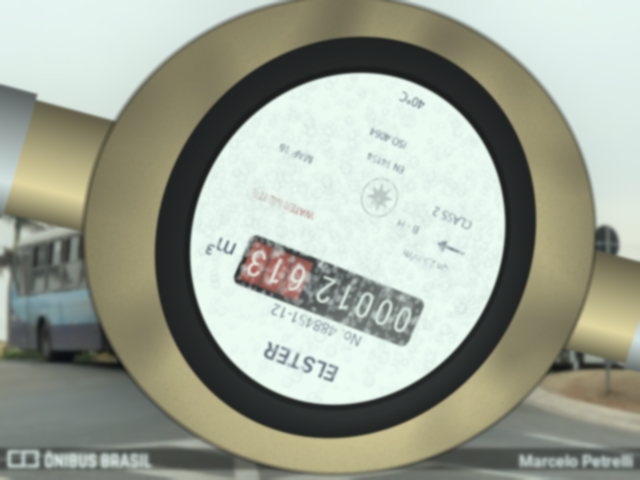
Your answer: 12.613 m³
